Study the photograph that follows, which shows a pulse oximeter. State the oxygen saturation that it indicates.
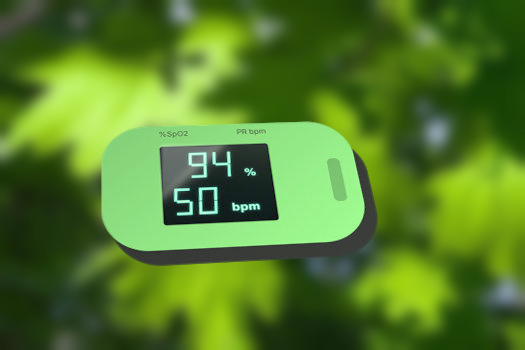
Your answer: 94 %
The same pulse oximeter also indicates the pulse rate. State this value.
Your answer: 50 bpm
